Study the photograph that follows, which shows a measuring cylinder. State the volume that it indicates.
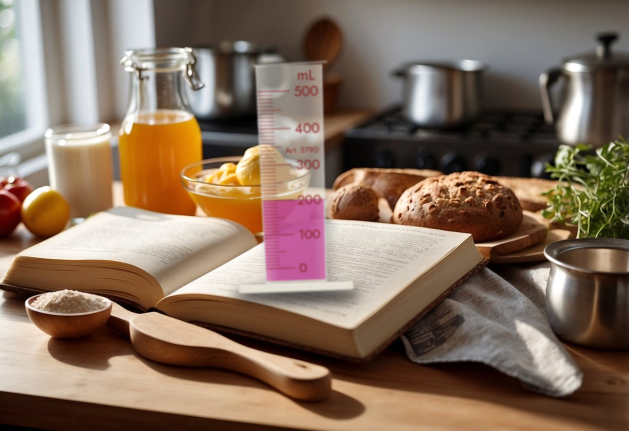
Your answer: 200 mL
